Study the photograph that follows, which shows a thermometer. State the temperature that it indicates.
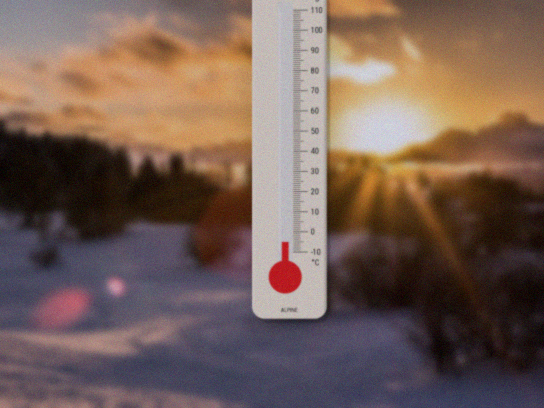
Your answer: -5 °C
